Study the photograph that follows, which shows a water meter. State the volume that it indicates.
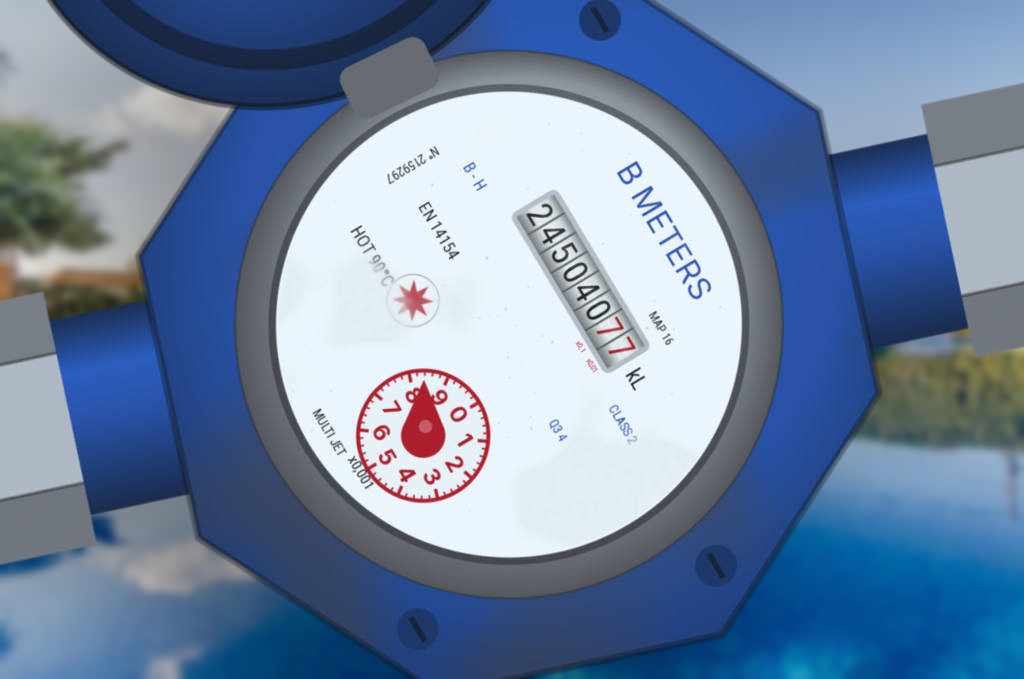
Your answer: 245040.778 kL
